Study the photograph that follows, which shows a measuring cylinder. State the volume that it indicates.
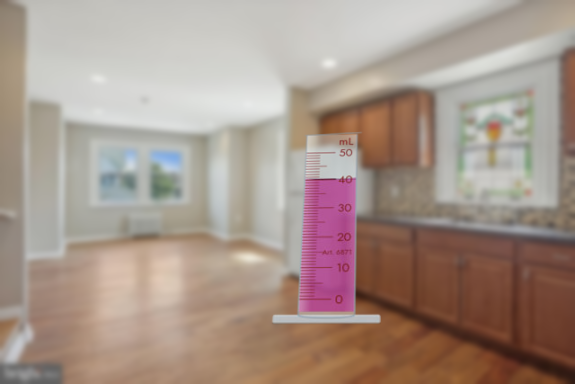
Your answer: 40 mL
